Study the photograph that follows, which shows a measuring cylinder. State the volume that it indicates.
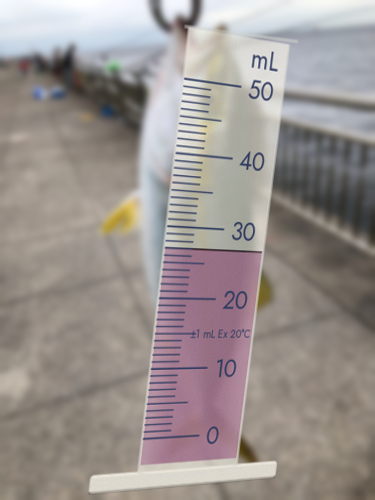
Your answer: 27 mL
